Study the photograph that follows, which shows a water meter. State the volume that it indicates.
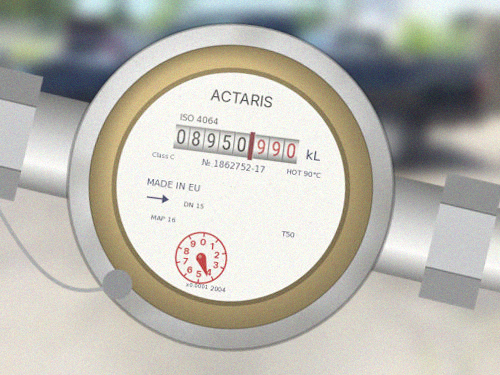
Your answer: 8950.9904 kL
